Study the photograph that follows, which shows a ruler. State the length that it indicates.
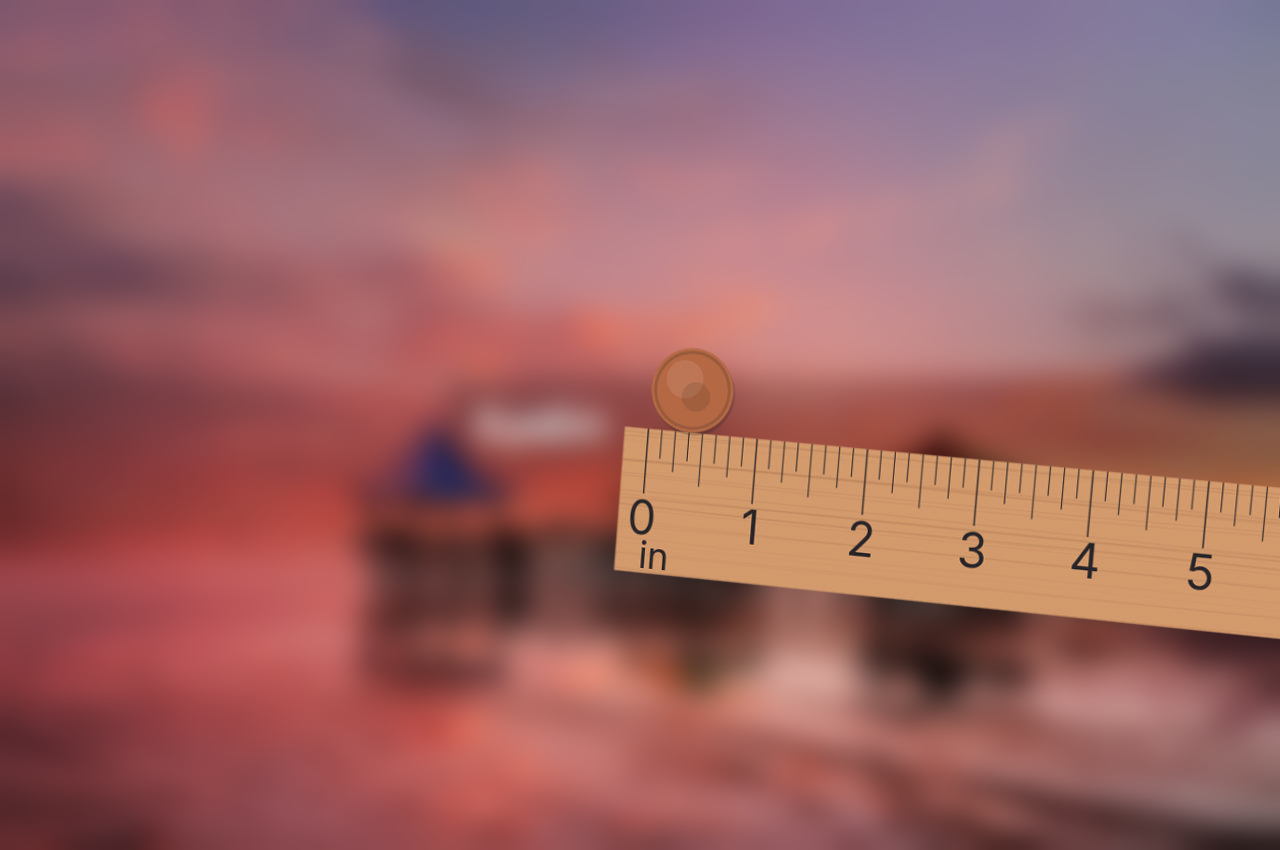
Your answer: 0.75 in
